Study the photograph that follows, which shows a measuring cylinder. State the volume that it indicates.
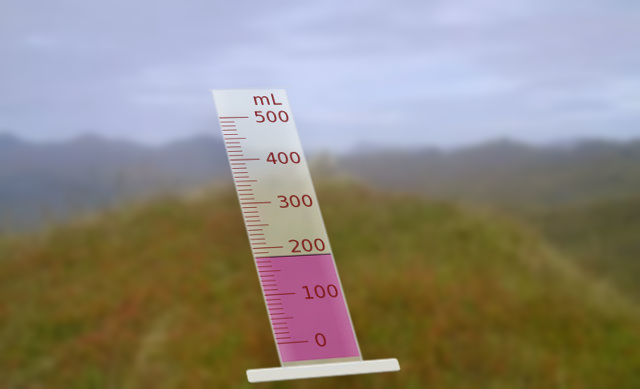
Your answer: 180 mL
